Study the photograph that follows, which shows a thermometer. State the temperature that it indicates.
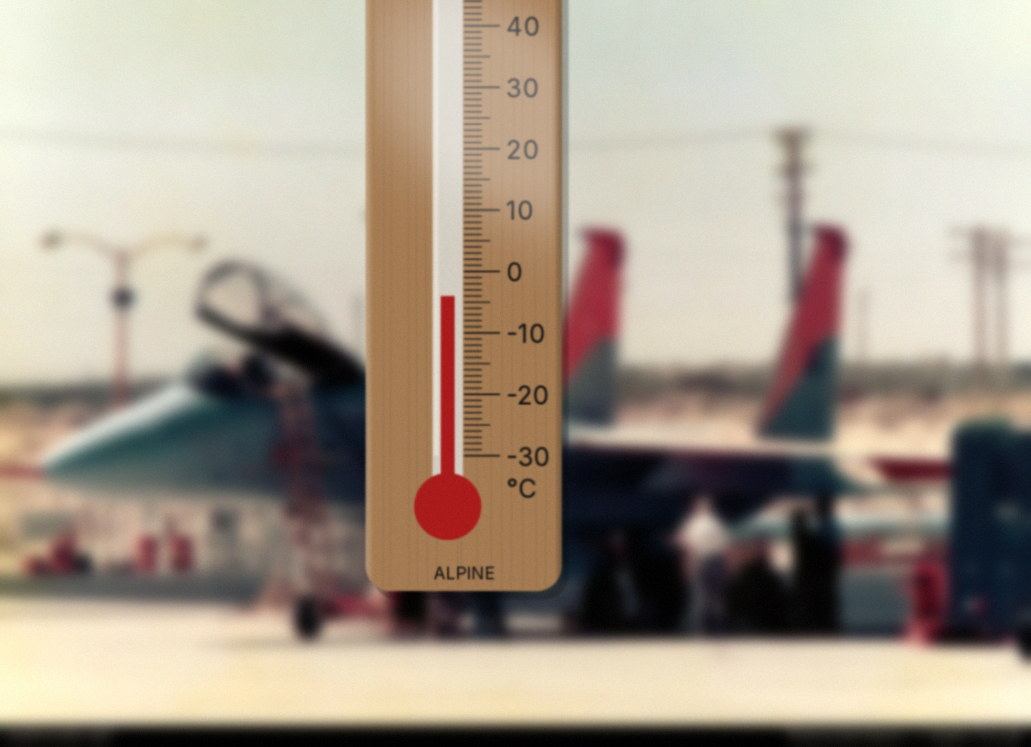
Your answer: -4 °C
